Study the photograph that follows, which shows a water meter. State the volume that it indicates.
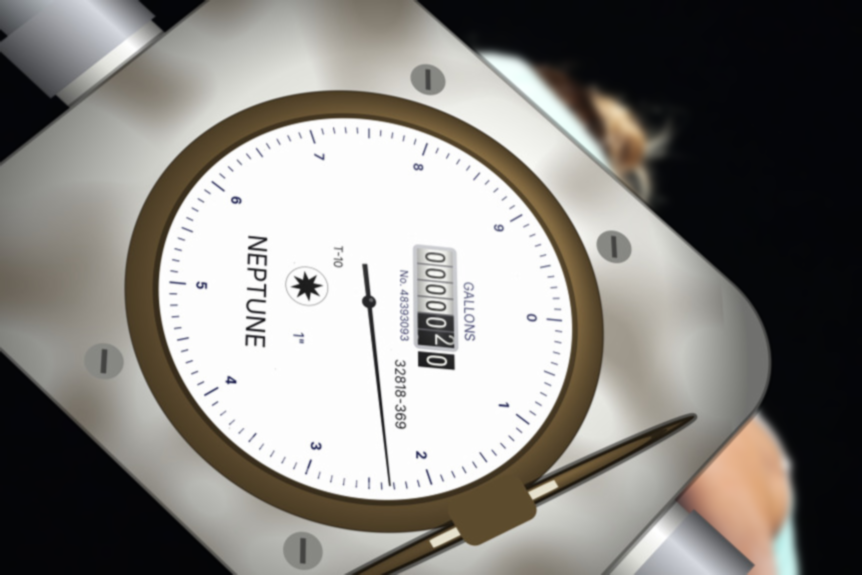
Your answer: 22.3 gal
